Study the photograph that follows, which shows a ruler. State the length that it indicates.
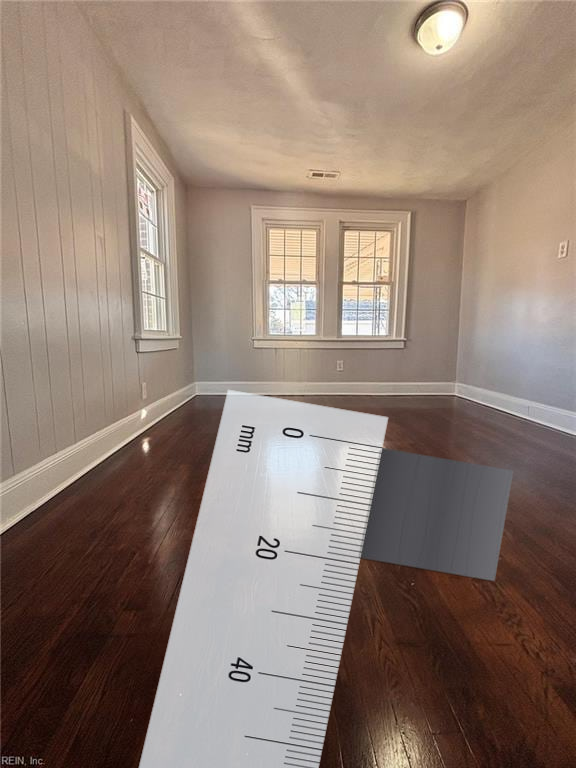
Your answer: 19 mm
